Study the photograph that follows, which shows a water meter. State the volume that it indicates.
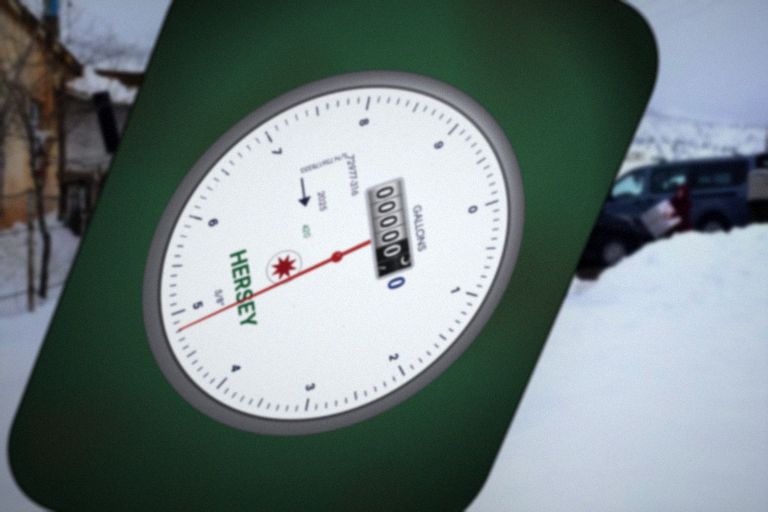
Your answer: 34.8 gal
